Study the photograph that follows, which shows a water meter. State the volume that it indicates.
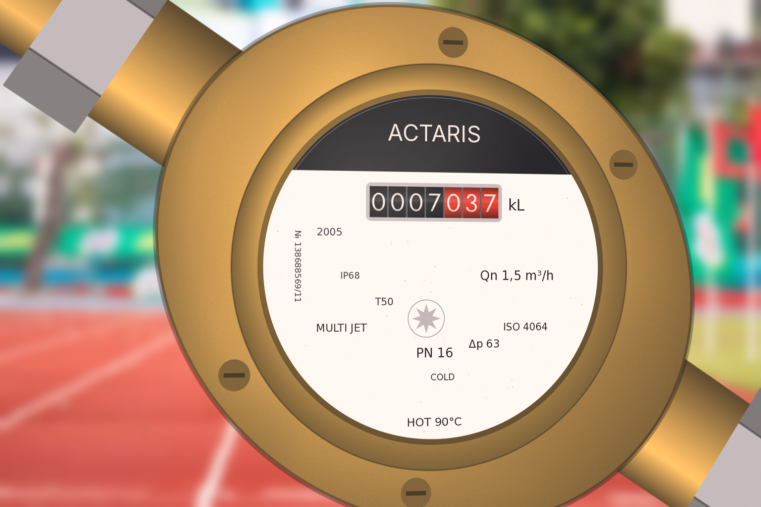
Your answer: 7.037 kL
